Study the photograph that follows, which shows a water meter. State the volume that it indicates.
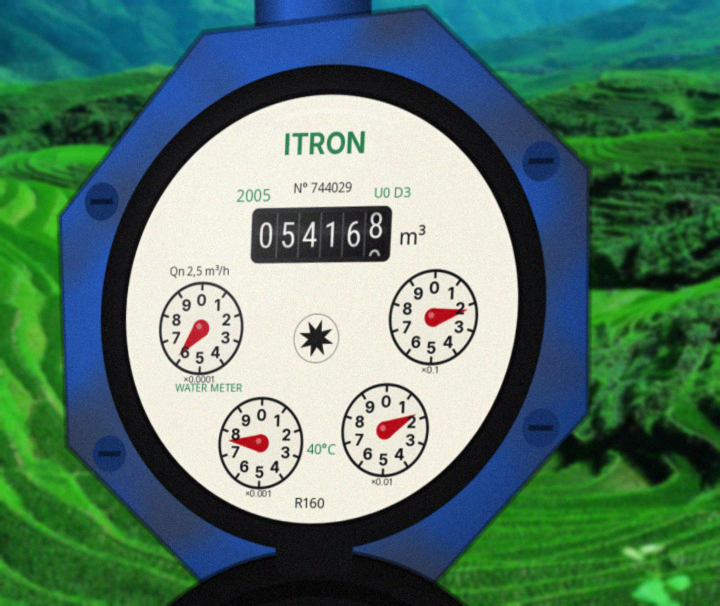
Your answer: 54168.2176 m³
